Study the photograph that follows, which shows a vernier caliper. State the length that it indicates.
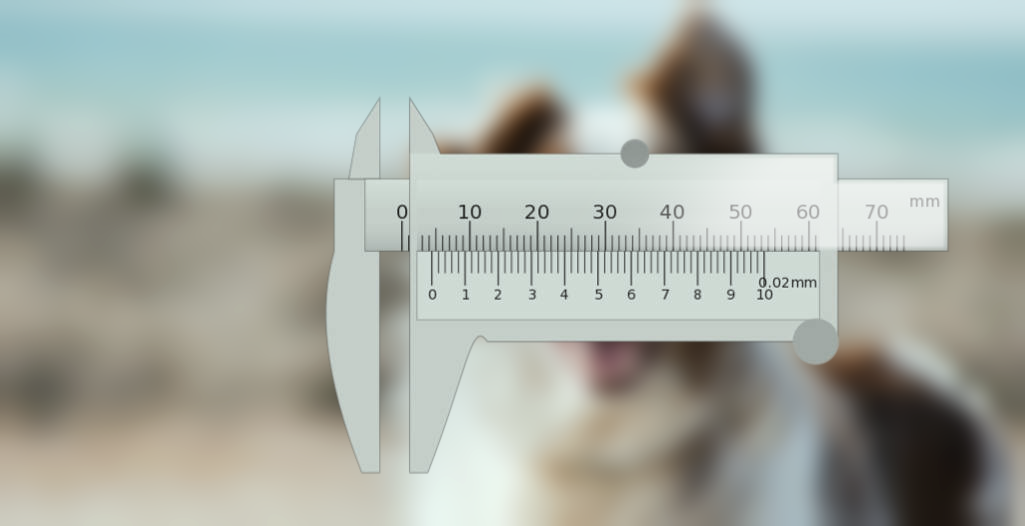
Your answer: 4.4 mm
